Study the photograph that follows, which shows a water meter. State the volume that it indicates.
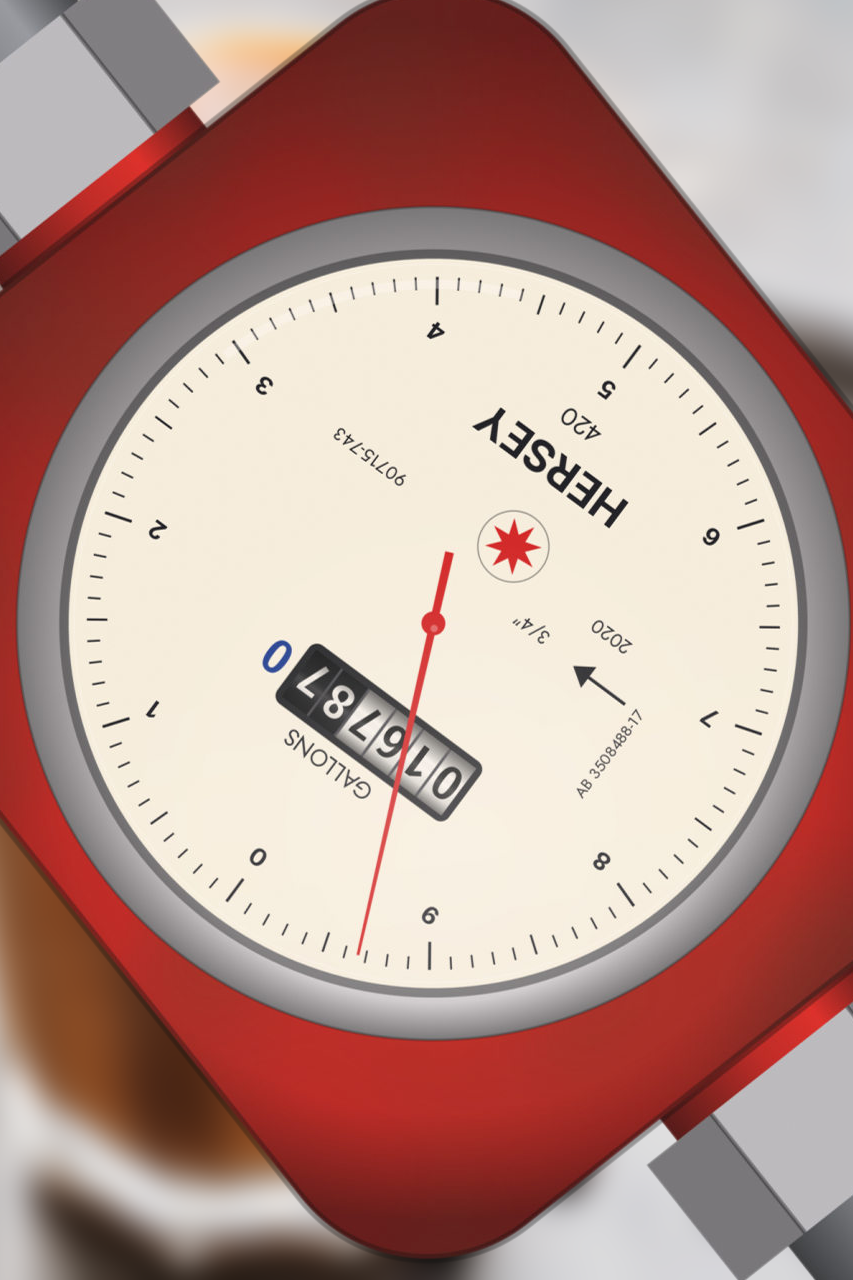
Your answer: 167869.3 gal
